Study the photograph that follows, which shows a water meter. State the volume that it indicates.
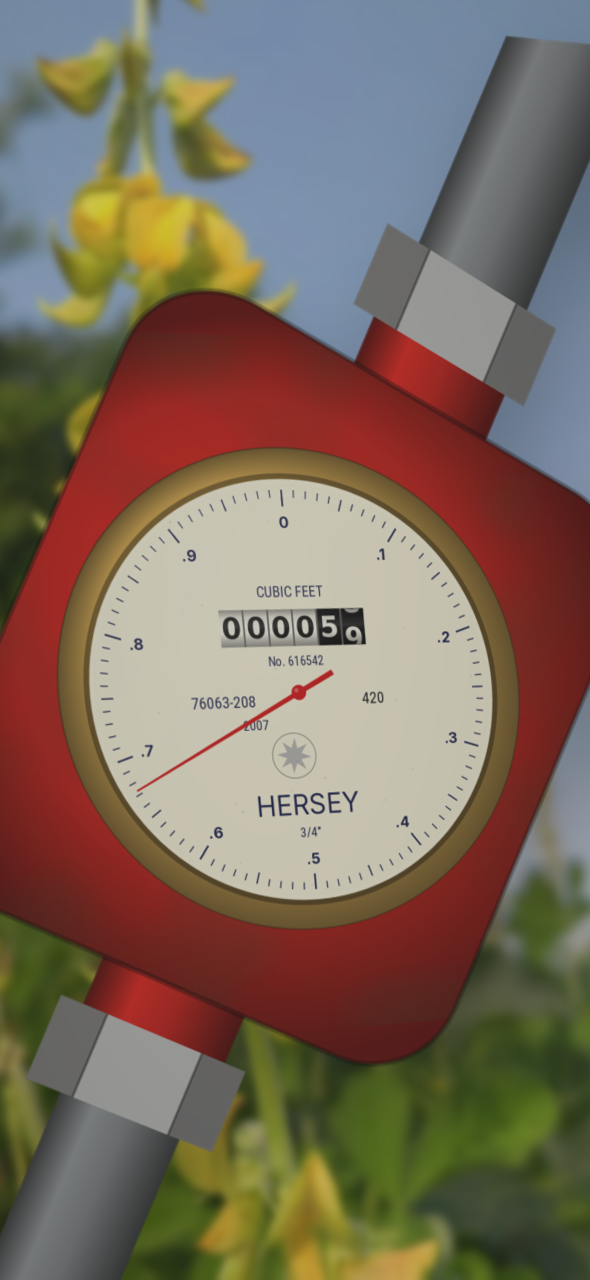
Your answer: 58.67 ft³
